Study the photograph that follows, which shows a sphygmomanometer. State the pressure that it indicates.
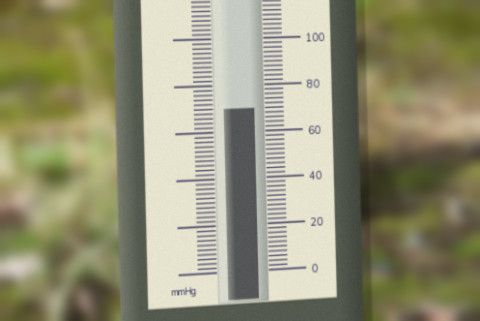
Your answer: 70 mmHg
